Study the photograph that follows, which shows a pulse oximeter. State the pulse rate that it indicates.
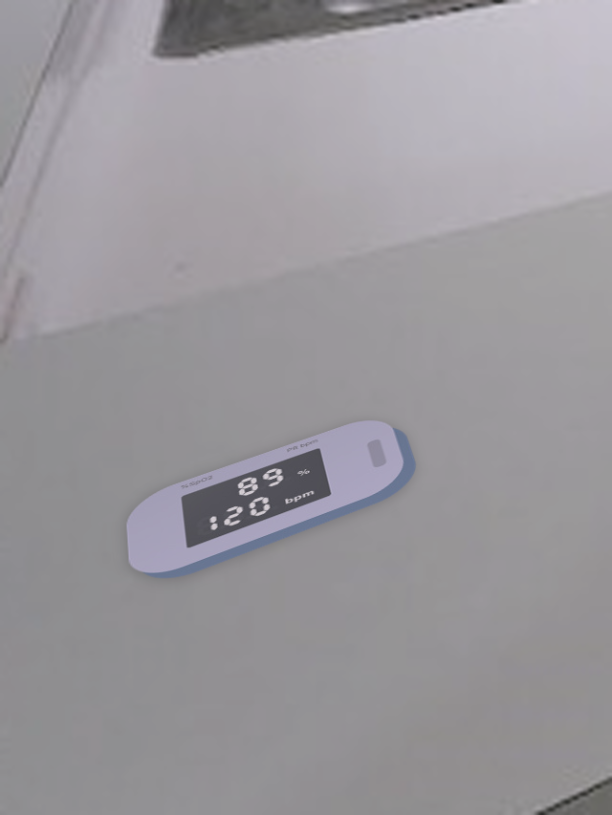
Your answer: 120 bpm
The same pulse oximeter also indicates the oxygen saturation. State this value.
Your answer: 89 %
